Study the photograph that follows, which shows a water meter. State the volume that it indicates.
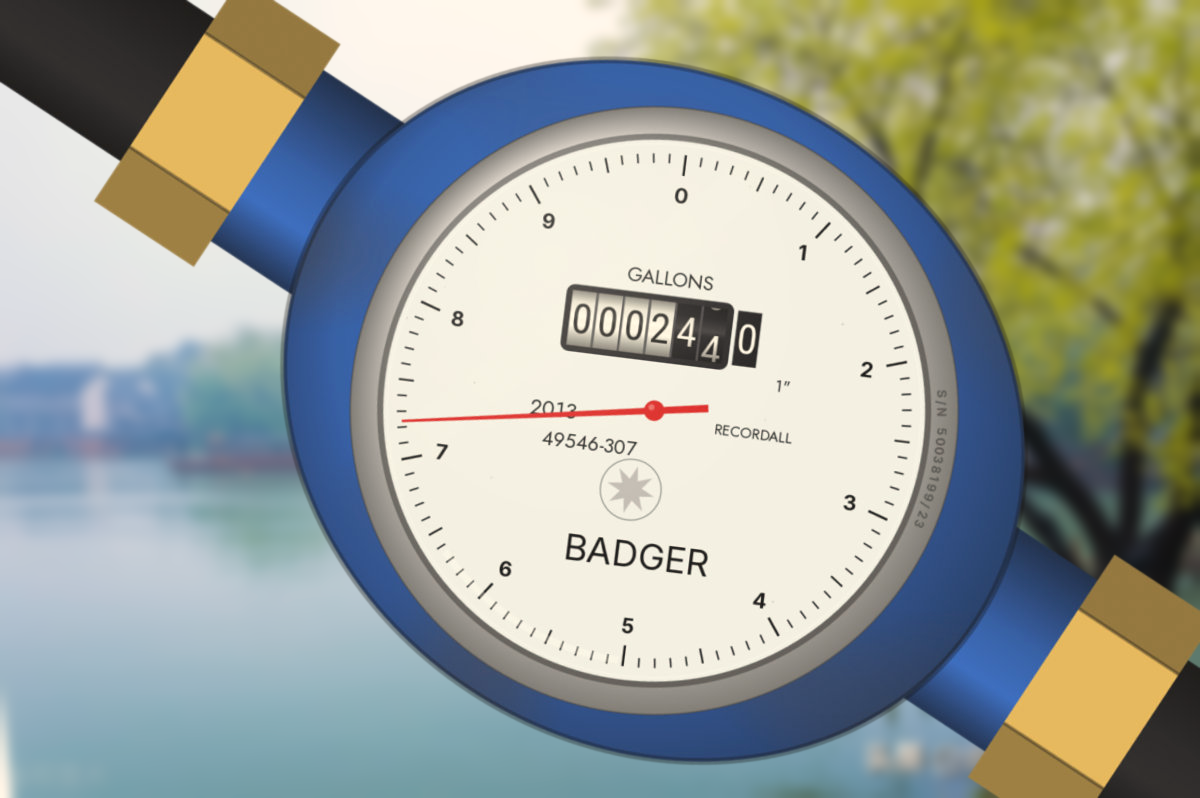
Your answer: 2437.2 gal
